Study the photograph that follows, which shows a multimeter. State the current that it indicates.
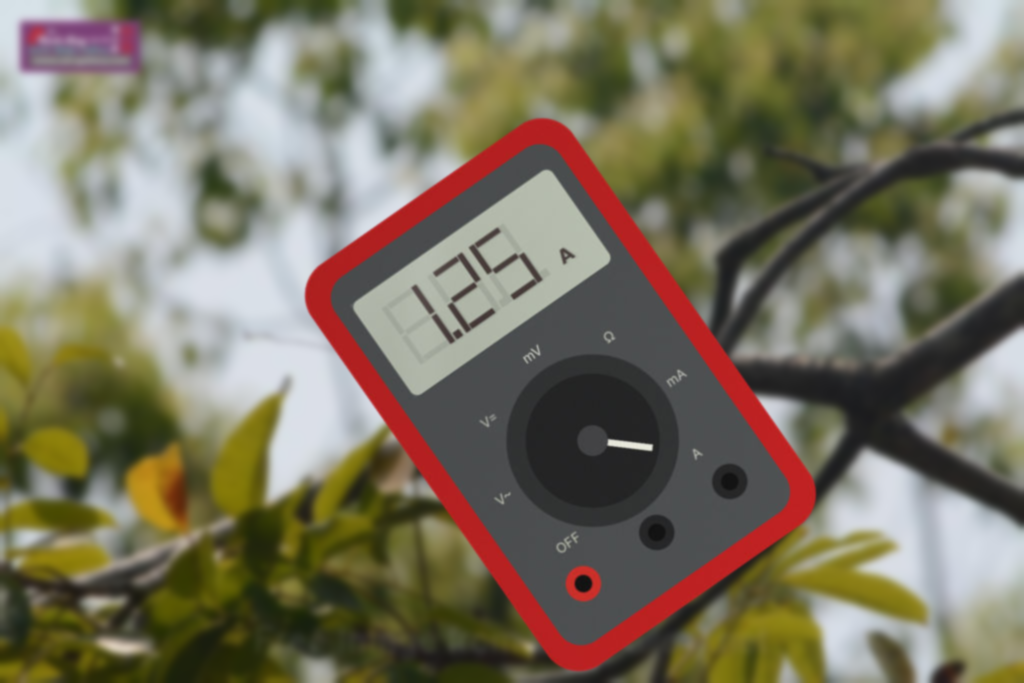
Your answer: 1.25 A
